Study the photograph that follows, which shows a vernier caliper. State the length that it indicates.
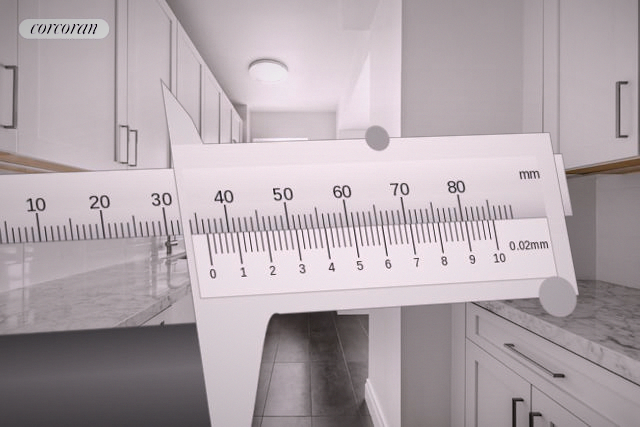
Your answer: 36.5 mm
